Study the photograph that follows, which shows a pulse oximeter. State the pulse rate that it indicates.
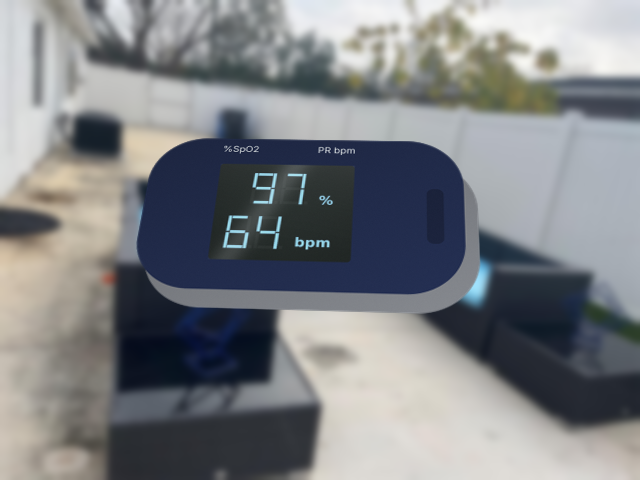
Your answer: 64 bpm
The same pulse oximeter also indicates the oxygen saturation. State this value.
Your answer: 97 %
